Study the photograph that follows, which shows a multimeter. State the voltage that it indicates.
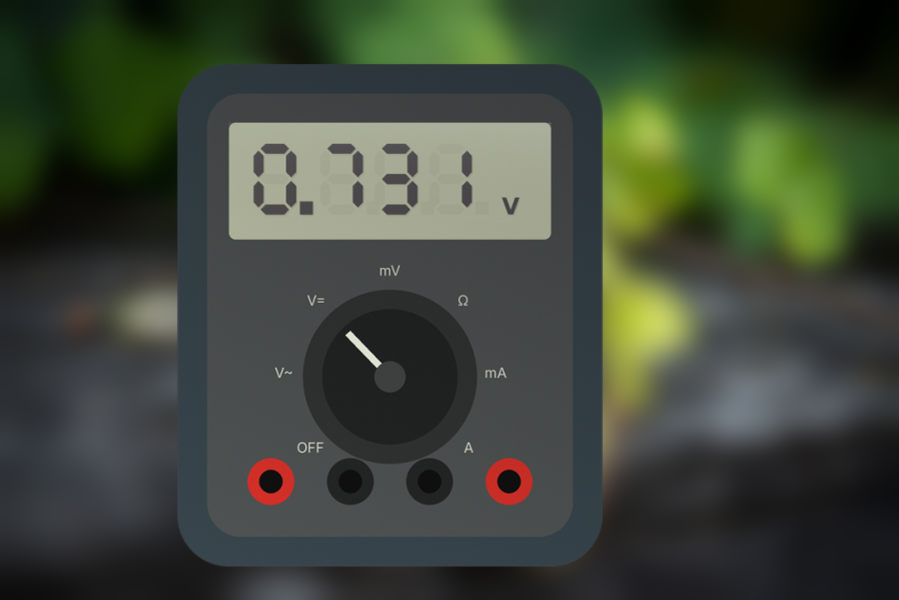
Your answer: 0.731 V
